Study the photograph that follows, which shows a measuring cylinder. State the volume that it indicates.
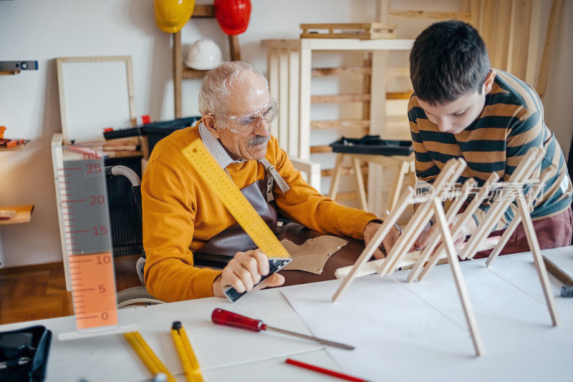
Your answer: 11 mL
